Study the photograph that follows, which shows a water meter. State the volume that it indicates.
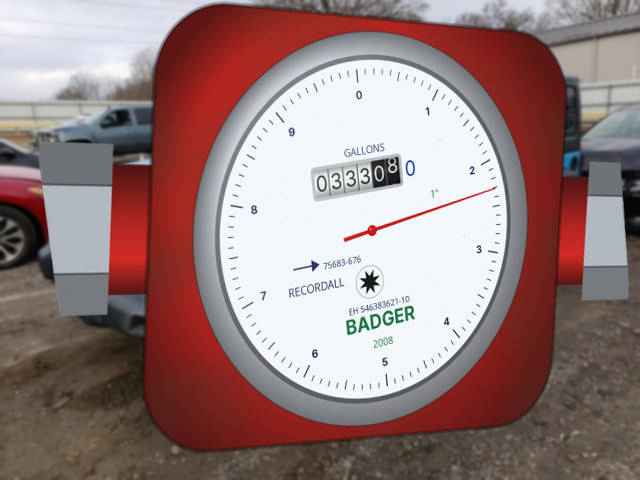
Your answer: 333082.3 gal
